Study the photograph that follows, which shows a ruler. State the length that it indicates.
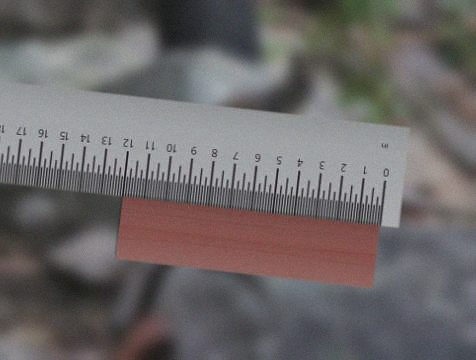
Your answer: 12 in
